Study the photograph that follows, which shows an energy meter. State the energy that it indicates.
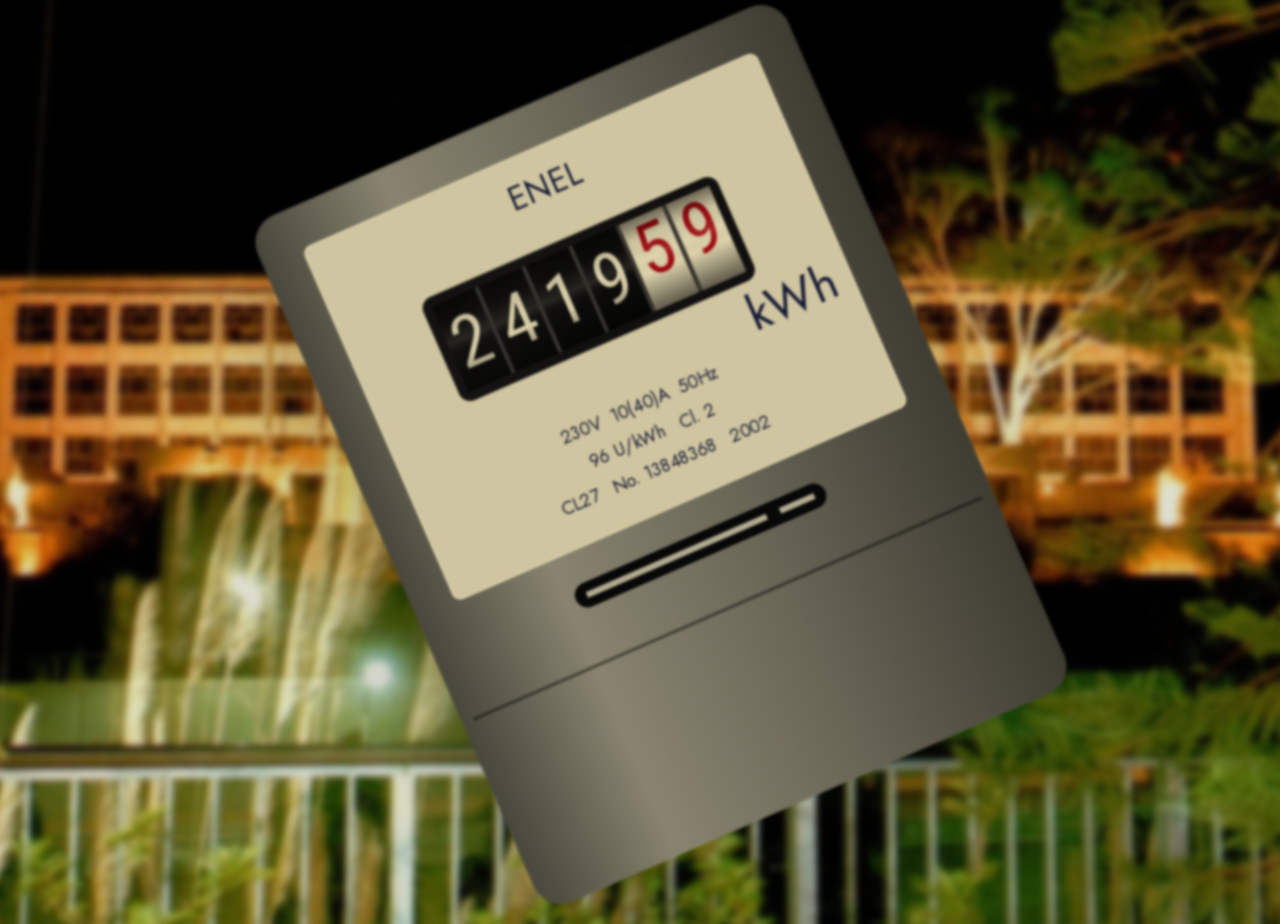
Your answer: 2419.59 kWh
